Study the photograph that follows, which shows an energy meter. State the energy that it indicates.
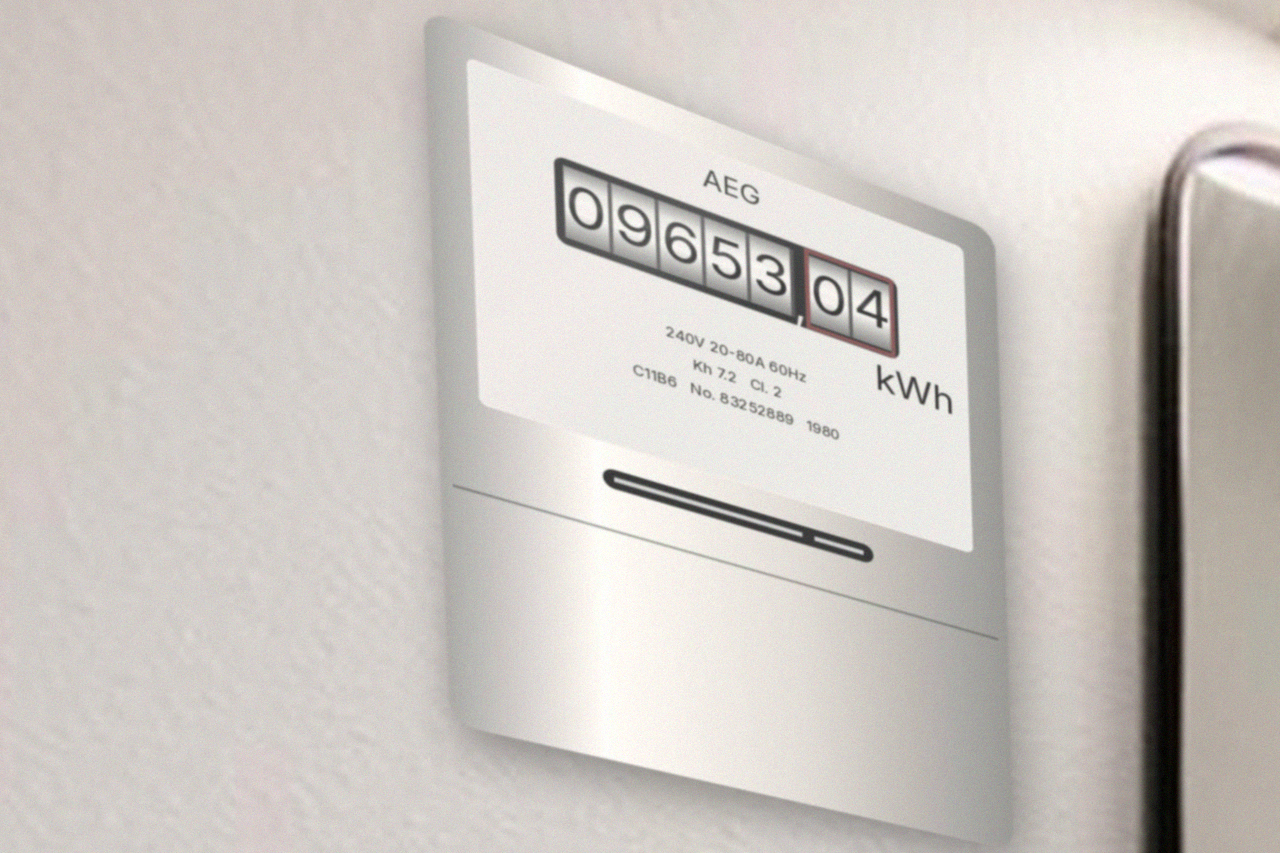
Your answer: 9653.04 kWh
